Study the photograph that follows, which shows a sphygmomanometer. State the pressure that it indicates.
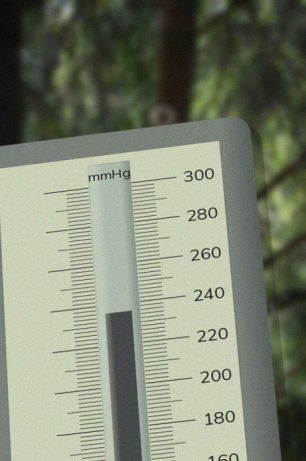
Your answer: 236 mmHg
